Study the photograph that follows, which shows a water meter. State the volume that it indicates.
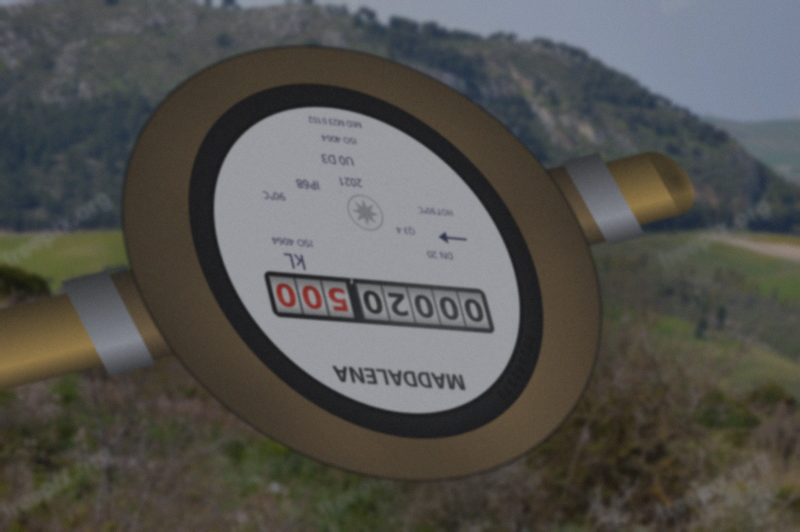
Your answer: 20.500 kL
